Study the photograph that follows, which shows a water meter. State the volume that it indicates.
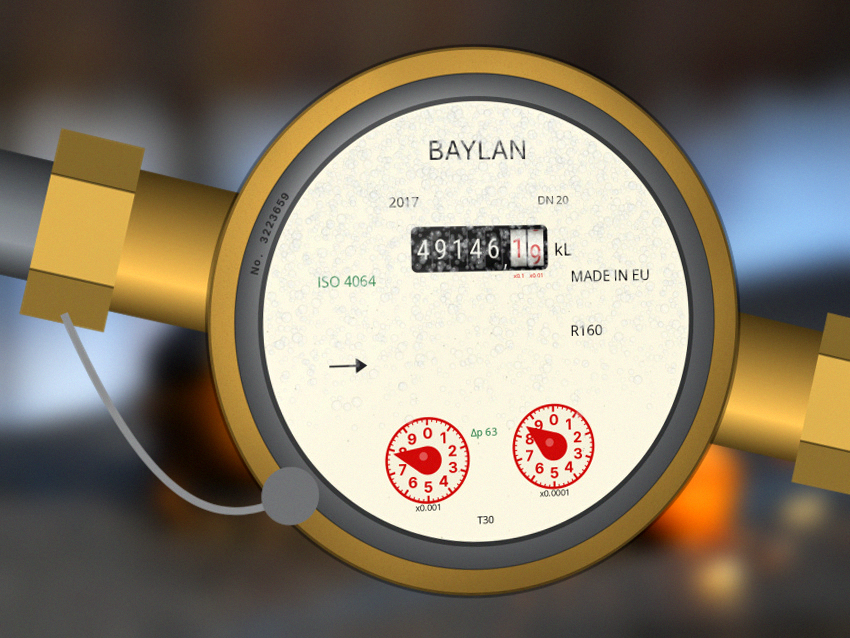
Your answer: 49146.1878 kL
